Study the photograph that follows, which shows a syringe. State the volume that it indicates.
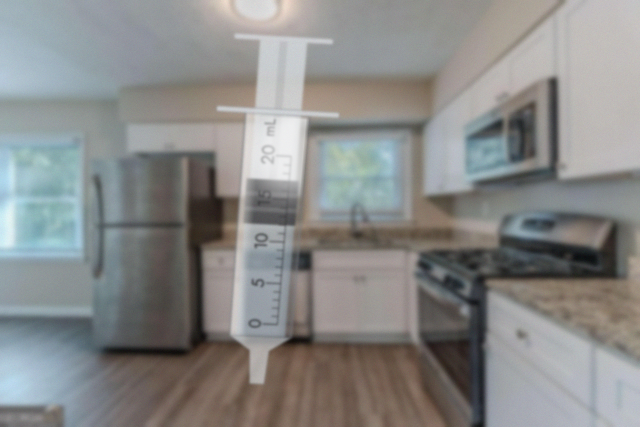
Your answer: 12 mL
